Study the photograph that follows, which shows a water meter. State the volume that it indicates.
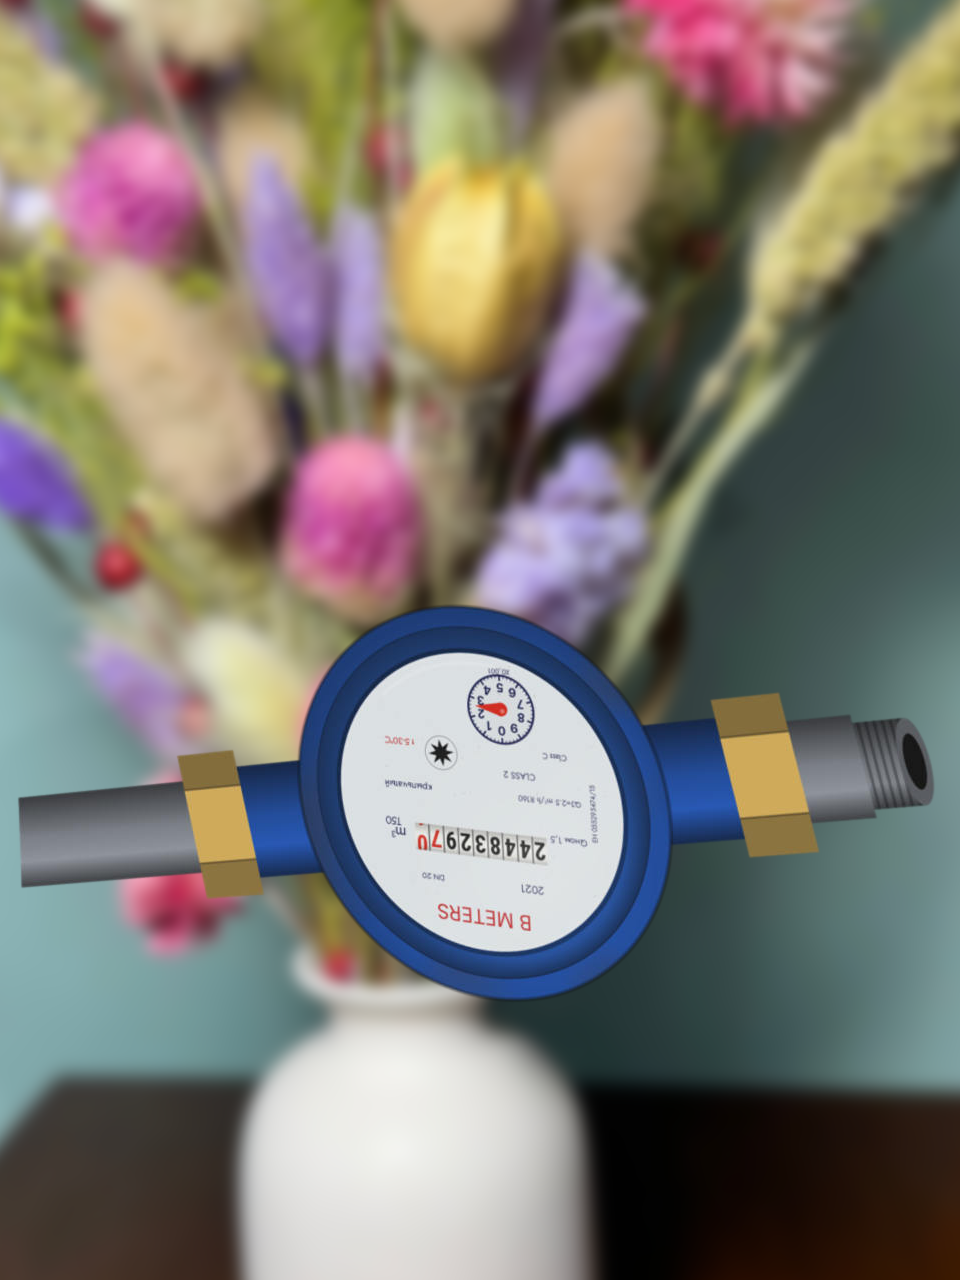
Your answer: 2448329.702 m³
